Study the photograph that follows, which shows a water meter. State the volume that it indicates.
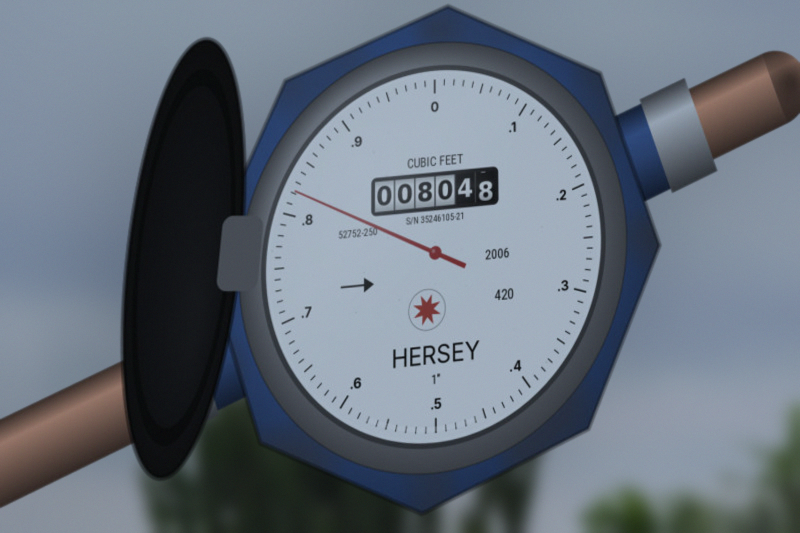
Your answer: 8047.82 ft³
